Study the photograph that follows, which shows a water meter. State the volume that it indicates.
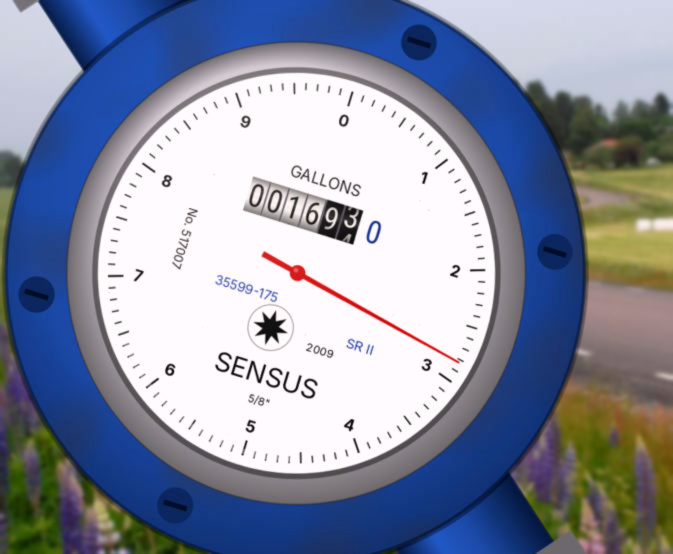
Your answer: 16932.8 gal
